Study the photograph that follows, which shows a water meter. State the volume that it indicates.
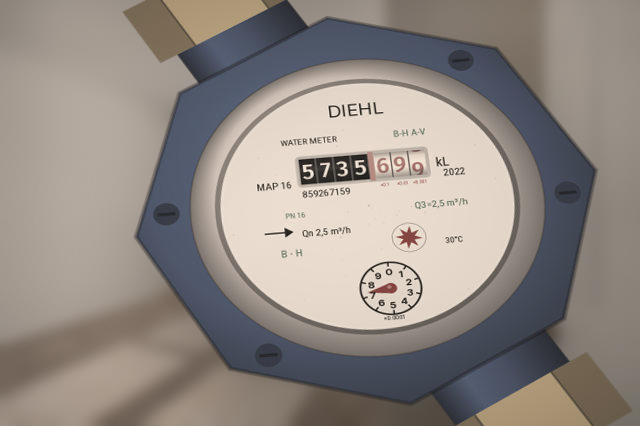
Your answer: 5735.6987 kL
